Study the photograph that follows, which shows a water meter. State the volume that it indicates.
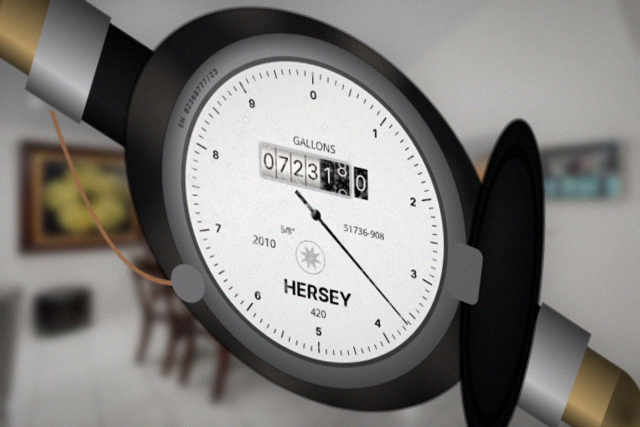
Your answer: 723183.6 gal
